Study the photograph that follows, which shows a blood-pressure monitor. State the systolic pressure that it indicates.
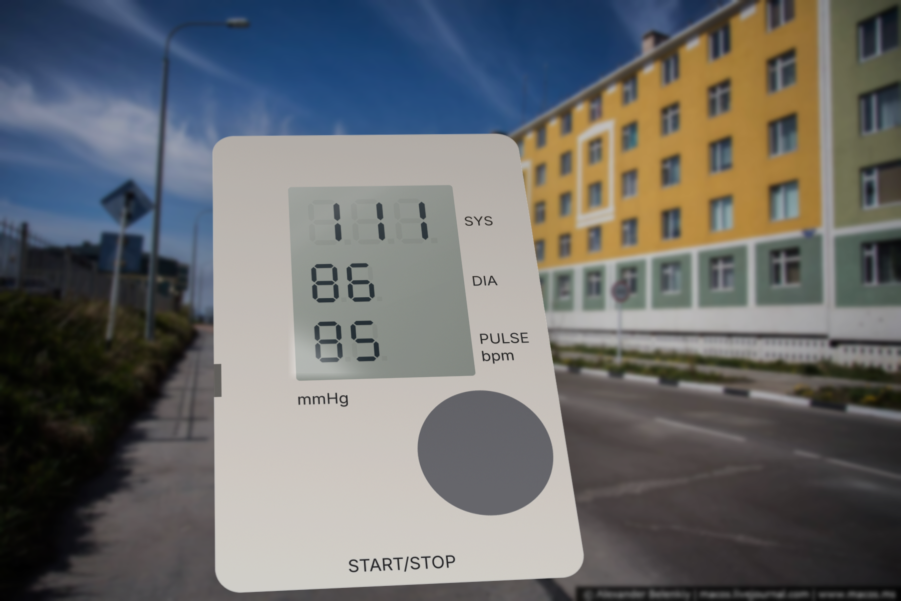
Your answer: 111 mmHg
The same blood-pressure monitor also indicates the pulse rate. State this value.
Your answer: 85 bpm
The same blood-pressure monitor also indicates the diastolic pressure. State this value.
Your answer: 86 mmHg
